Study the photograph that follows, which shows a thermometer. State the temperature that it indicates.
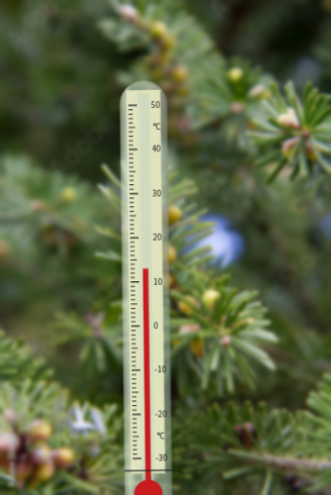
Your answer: 13 °C
